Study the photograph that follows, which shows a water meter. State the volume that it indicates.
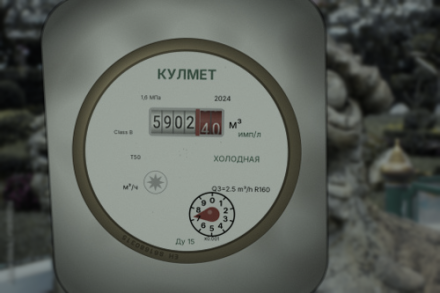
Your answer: 5902.397 m³
